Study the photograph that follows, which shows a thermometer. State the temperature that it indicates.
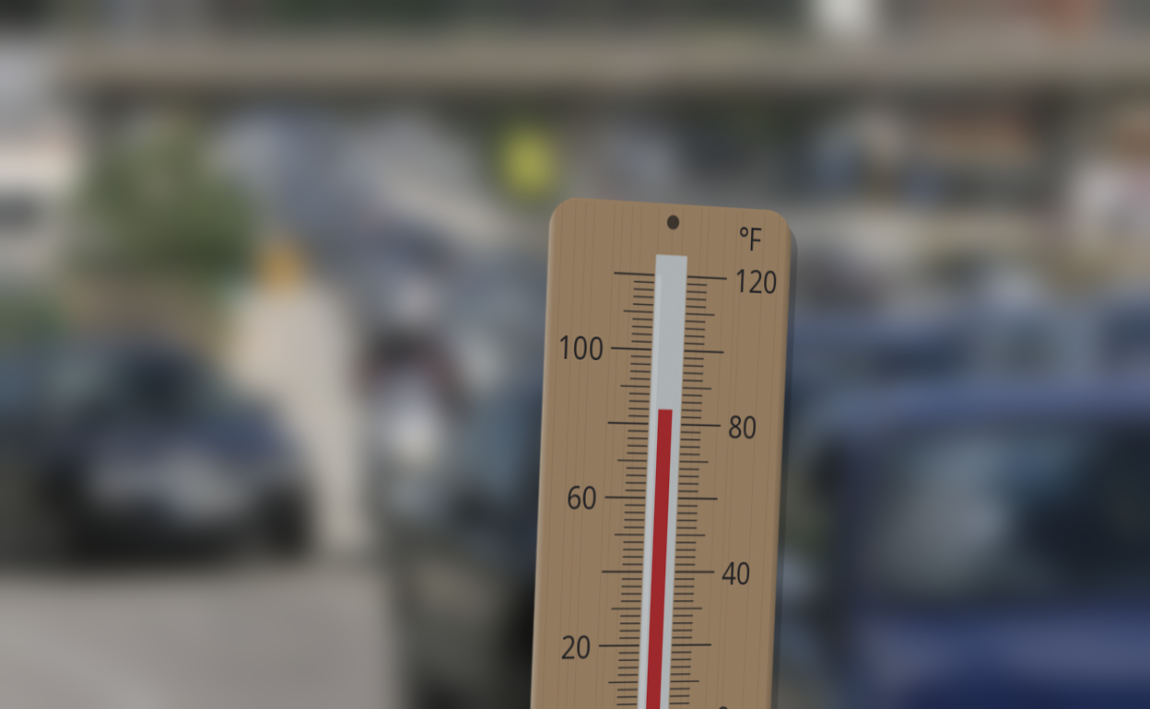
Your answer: 84 °F
